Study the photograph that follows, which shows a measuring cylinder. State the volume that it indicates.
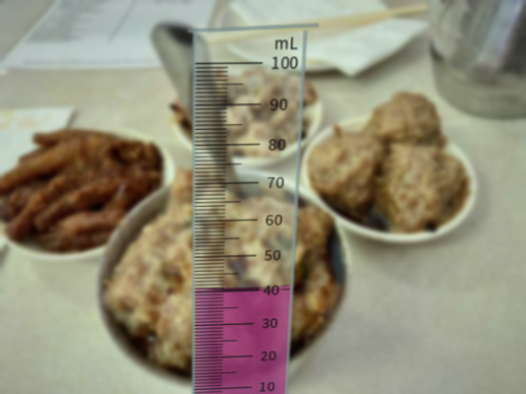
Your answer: 40 mL
